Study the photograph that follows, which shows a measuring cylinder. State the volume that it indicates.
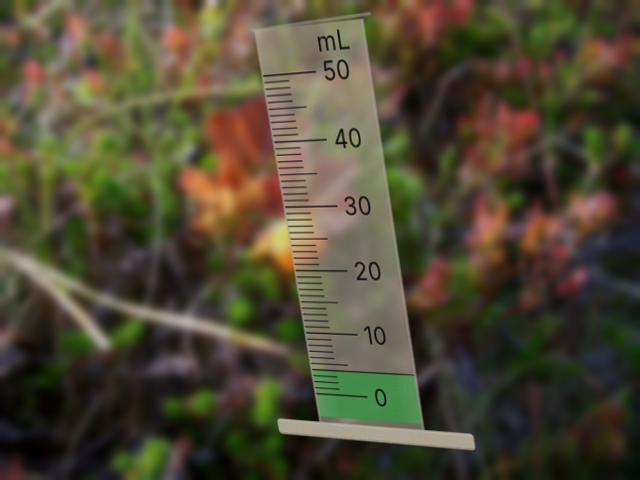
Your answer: 4 mL
